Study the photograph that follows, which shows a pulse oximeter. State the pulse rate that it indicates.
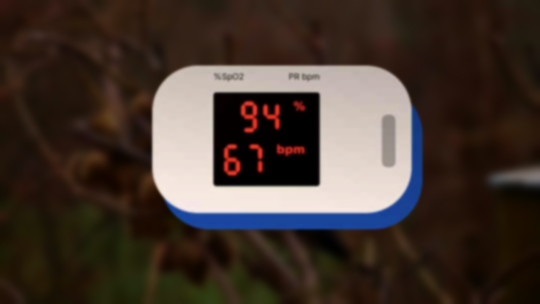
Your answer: 67 bpm
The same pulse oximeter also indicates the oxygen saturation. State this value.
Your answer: 94 %
